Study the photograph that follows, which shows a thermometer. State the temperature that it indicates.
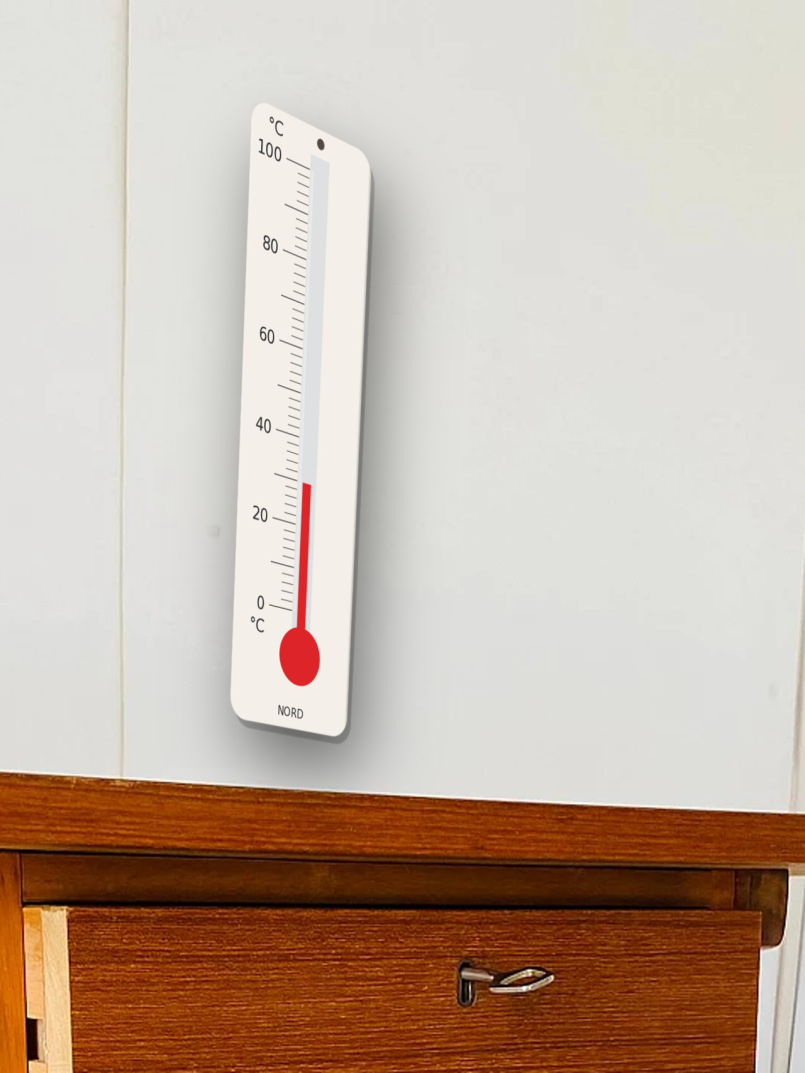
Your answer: 30 °C
